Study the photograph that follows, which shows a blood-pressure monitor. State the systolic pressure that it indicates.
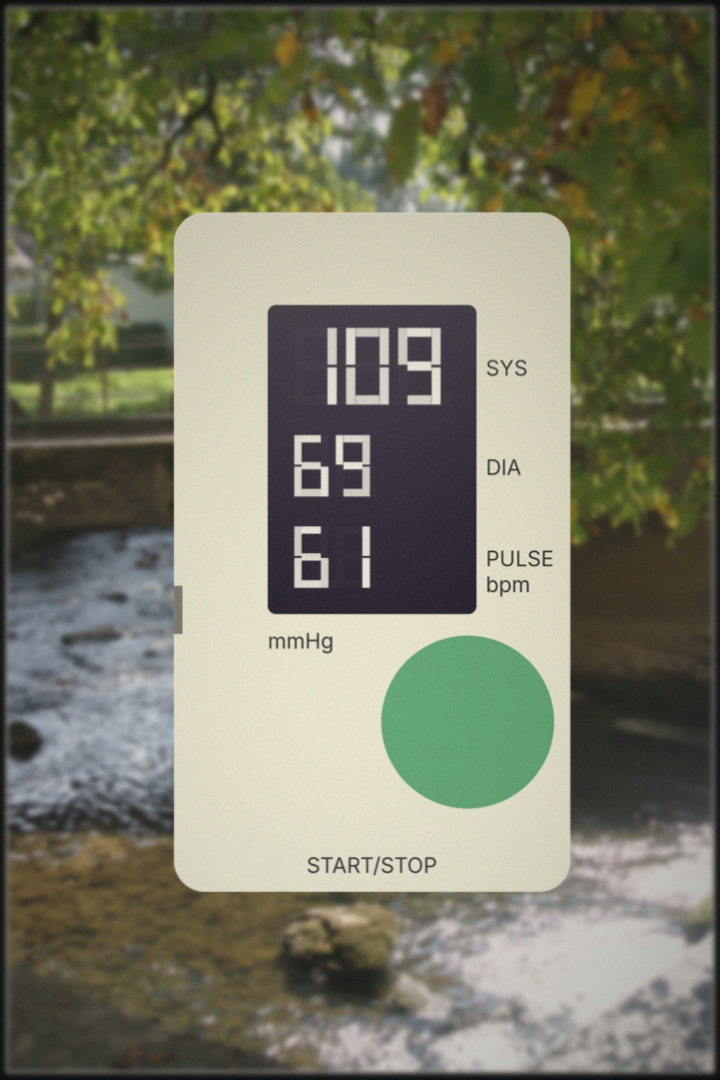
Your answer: 109 mmHg
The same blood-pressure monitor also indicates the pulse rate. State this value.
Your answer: 61 bpm
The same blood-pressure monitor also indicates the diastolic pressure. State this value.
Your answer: 69 mmHg
